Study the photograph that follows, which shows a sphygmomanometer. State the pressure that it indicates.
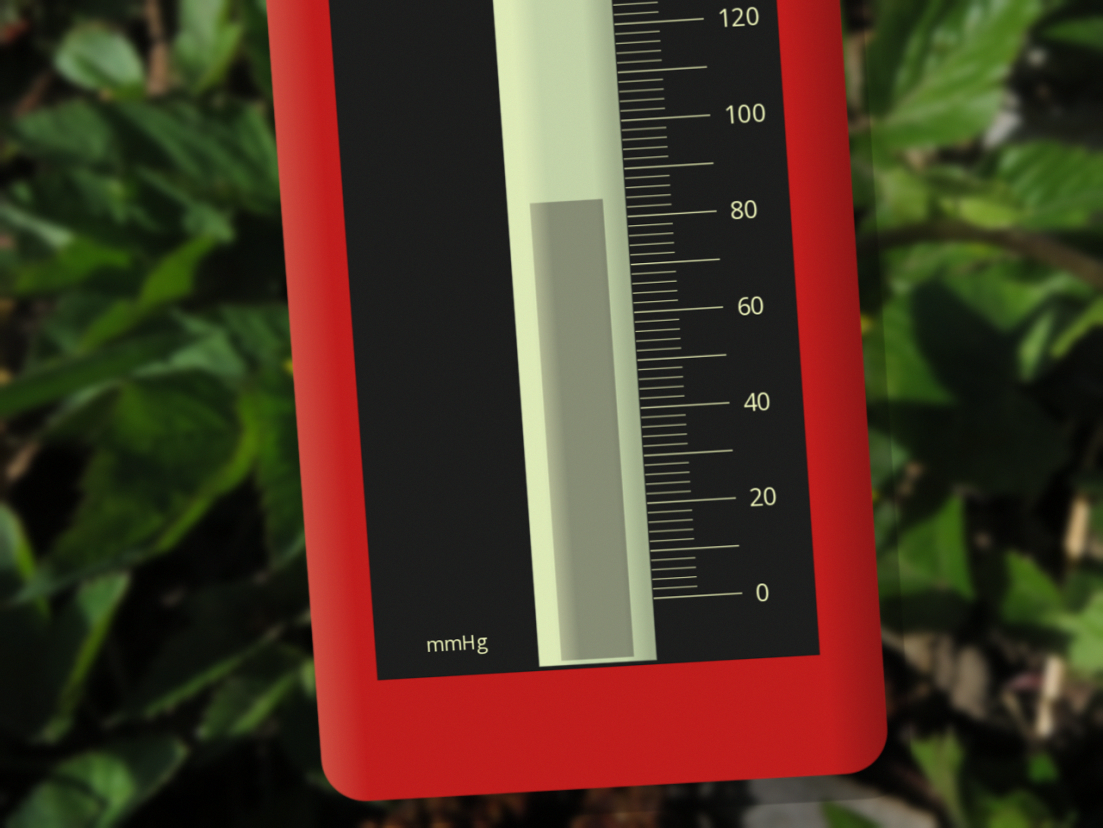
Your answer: 84 mmHg
